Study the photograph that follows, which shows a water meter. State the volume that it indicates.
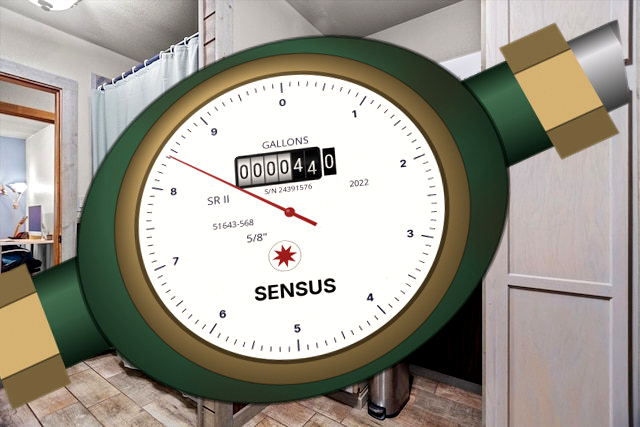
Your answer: 438.4 gal
